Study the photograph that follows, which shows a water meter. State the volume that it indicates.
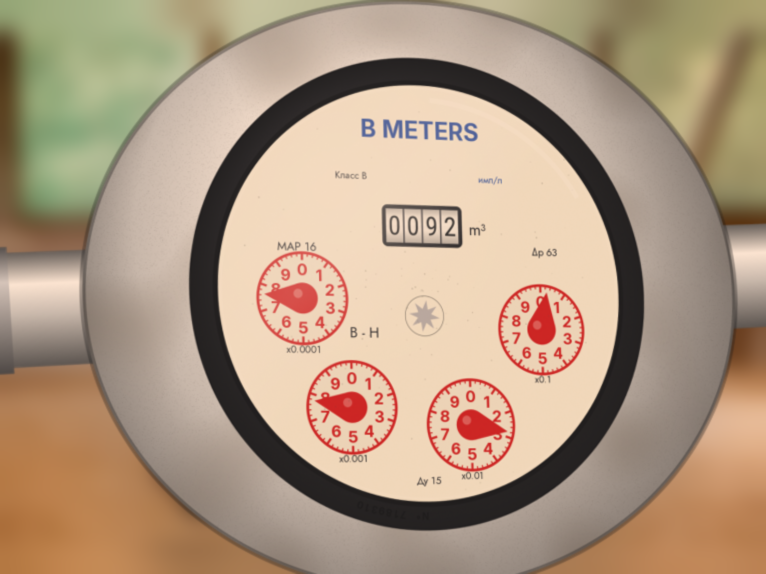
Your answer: 92.0277 m³
